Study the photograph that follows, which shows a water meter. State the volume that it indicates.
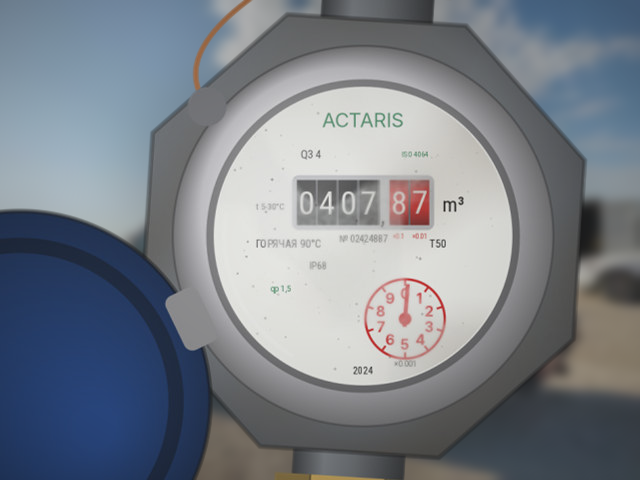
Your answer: 407.870 m³
